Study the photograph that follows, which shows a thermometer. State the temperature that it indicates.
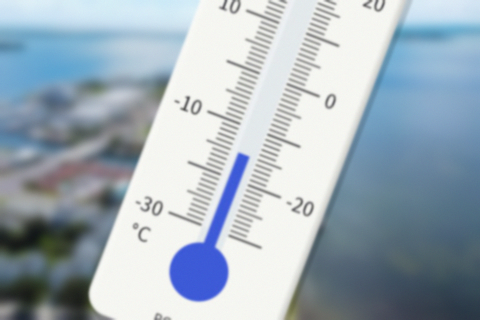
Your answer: -15 °C
